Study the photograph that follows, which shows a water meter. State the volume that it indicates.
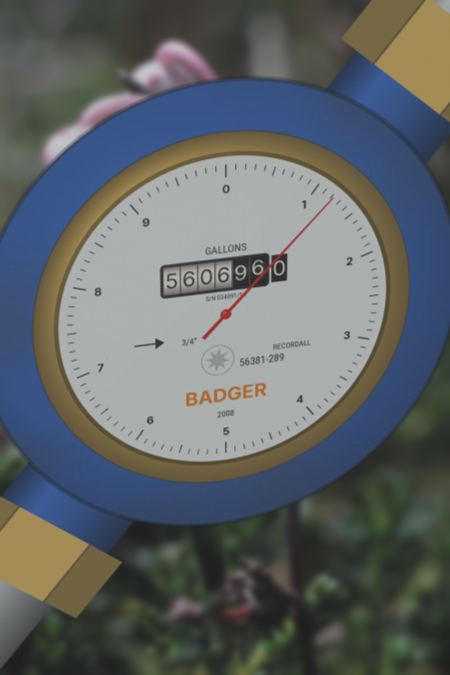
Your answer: 5606961.2 gal
